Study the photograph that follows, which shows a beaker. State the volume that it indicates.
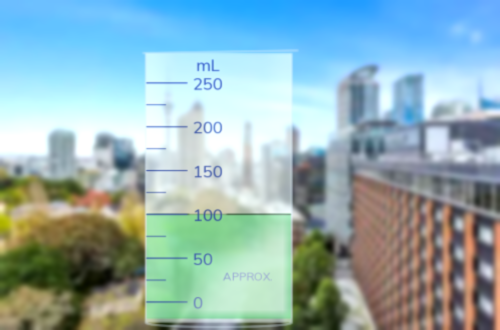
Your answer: 100 mL
